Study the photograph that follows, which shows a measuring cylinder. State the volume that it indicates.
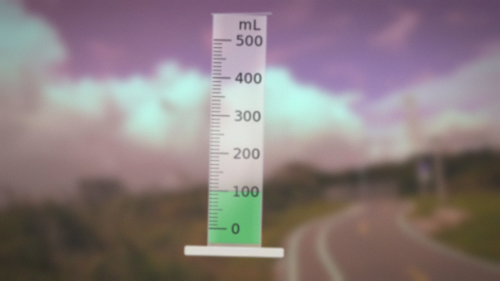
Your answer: 100 mL
